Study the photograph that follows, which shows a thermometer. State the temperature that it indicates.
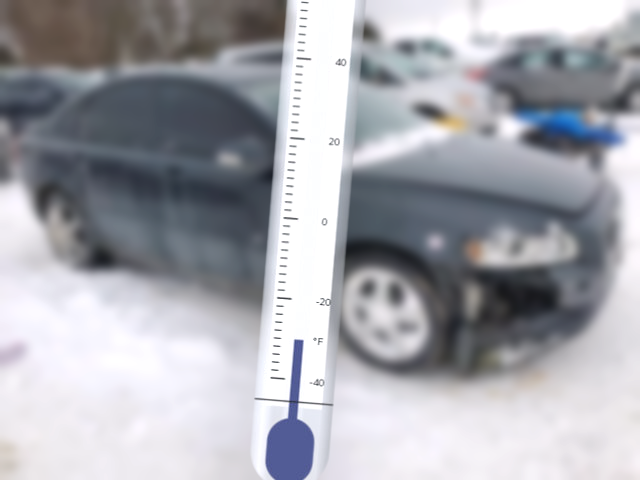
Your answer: -30 °F
